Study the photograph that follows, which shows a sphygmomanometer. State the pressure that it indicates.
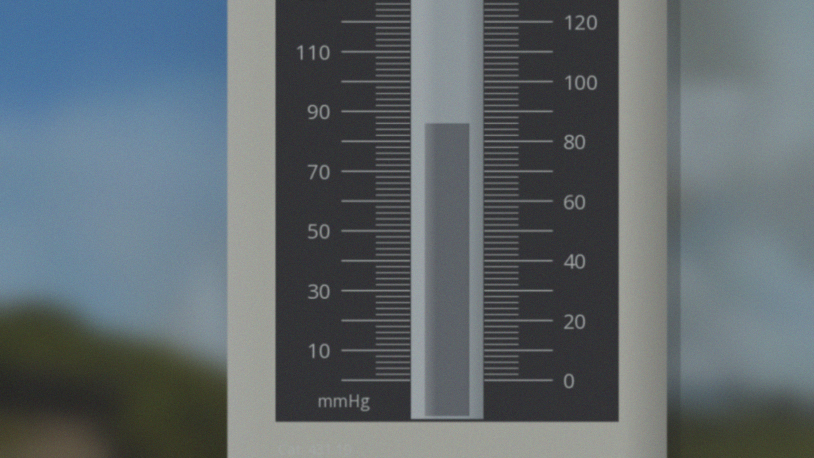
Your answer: 86 mmHg
